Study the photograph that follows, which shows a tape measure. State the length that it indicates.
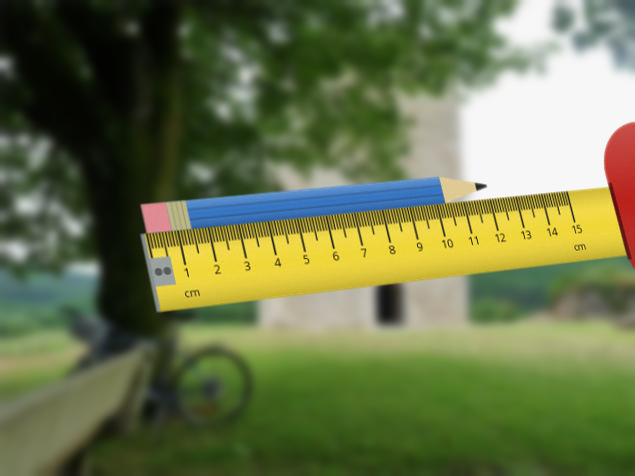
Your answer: 12 cm
